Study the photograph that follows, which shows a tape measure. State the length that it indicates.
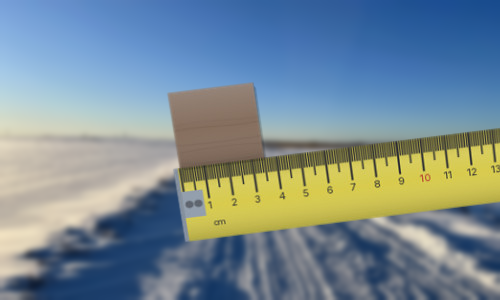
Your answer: 3.5 cm
